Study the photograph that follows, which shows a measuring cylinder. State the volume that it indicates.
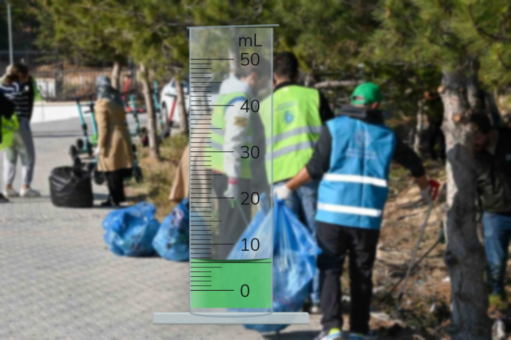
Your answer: 6 mL
